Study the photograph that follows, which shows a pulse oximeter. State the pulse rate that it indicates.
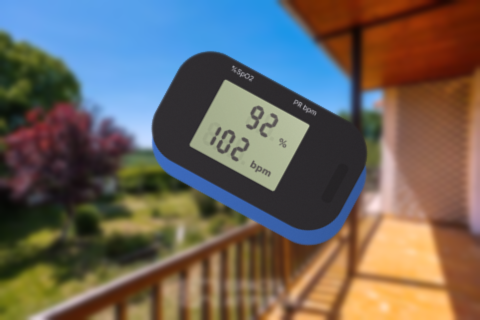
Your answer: 102 bpm
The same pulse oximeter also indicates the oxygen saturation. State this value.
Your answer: 92 %
